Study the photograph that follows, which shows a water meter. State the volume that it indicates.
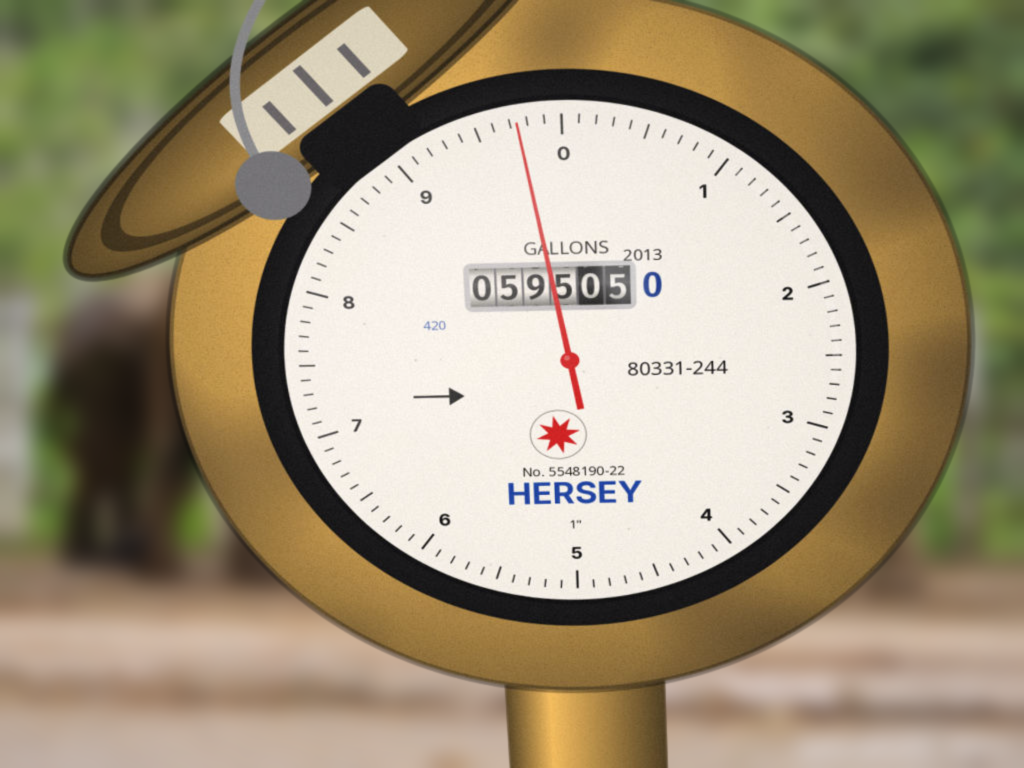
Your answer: 595049.7 gal
